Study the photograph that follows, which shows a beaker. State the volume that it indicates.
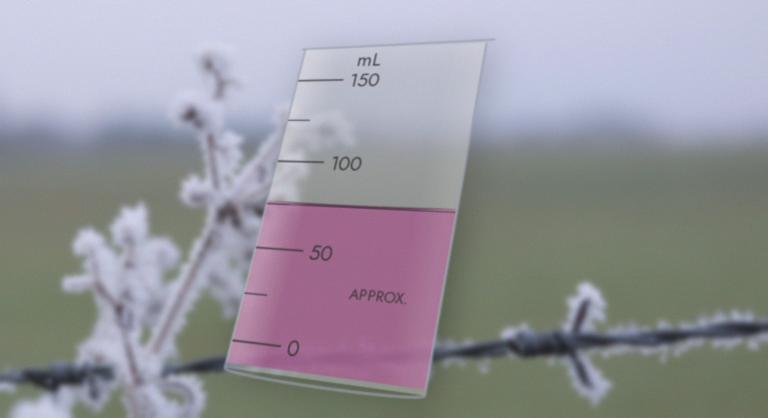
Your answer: 75 mL
